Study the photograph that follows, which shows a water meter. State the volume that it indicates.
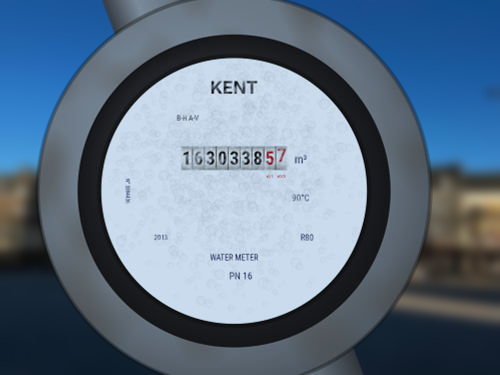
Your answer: 1630338.57 m³
